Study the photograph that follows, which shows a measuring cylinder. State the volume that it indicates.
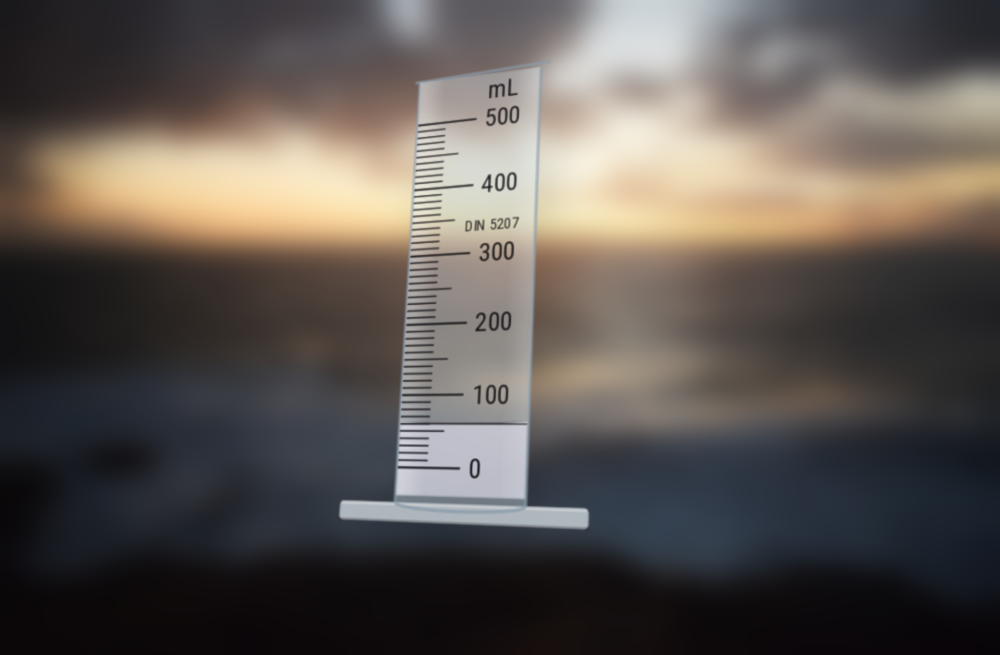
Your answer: 60 mL
